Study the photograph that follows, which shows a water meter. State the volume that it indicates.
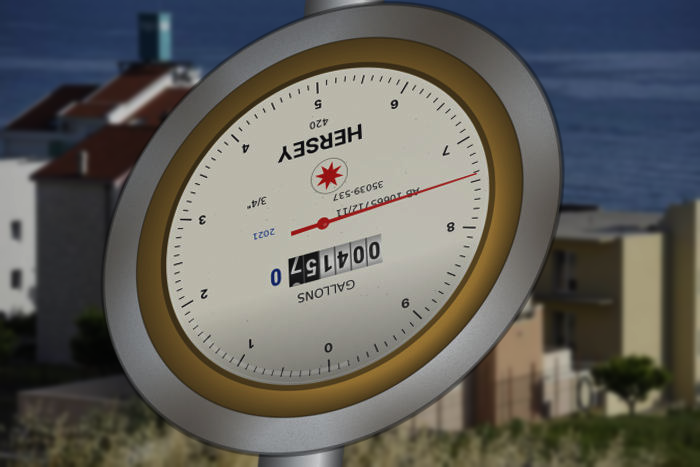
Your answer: 41567.4 gal
